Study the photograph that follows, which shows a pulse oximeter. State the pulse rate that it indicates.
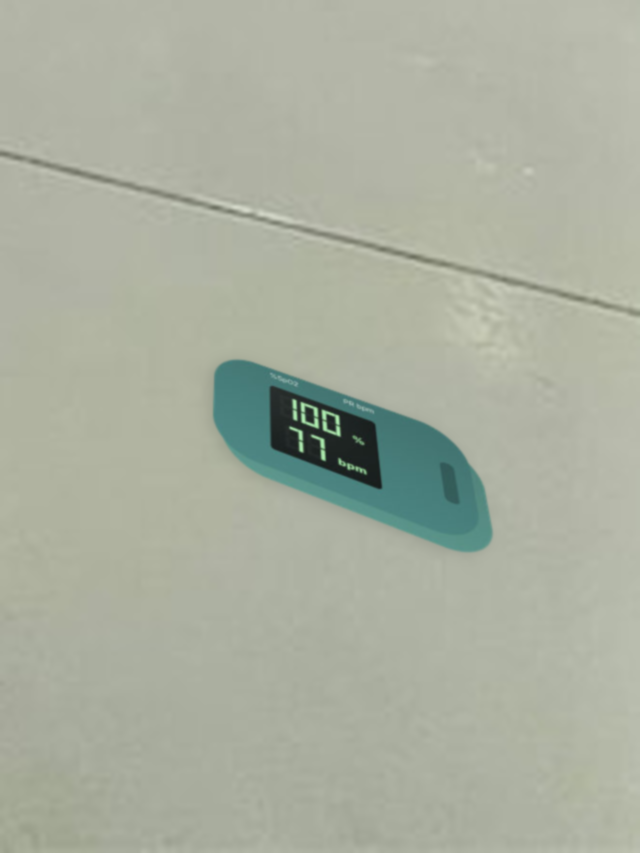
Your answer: 77 bpm
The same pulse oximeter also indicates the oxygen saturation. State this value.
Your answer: 100 %
